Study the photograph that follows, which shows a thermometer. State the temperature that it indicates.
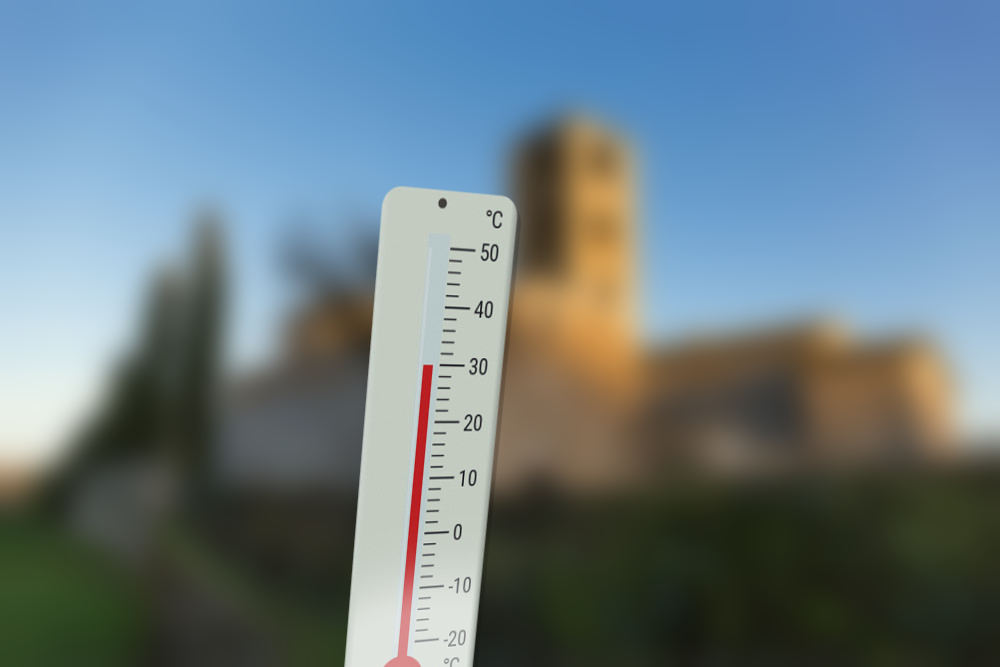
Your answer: 30 °C
